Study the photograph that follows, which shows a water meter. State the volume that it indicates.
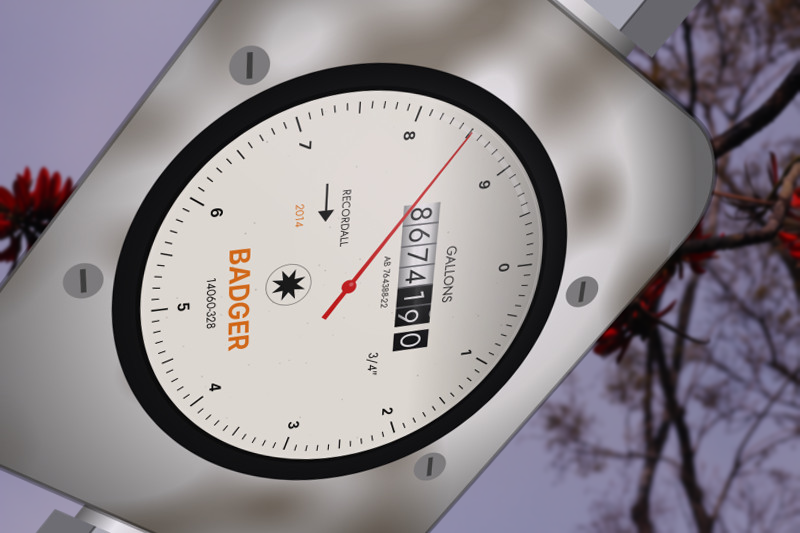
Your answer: 8674188.5 gal
